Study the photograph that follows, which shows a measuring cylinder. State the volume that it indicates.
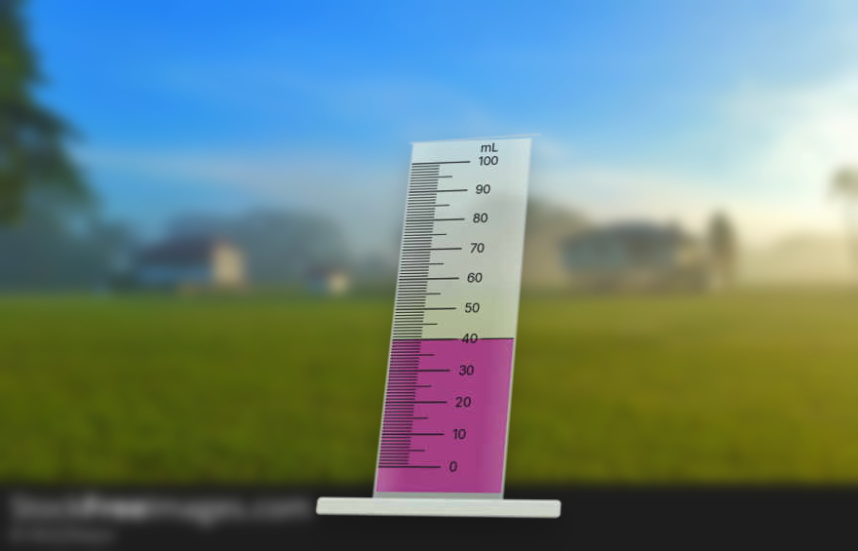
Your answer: 40 mL
